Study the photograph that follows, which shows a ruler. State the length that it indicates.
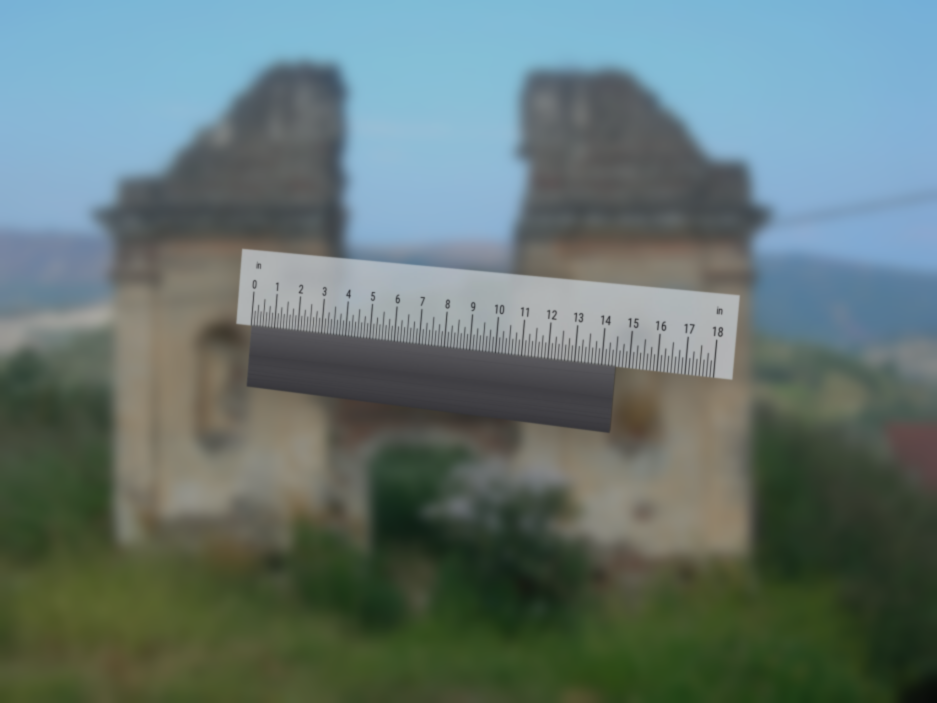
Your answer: 14.5 in
